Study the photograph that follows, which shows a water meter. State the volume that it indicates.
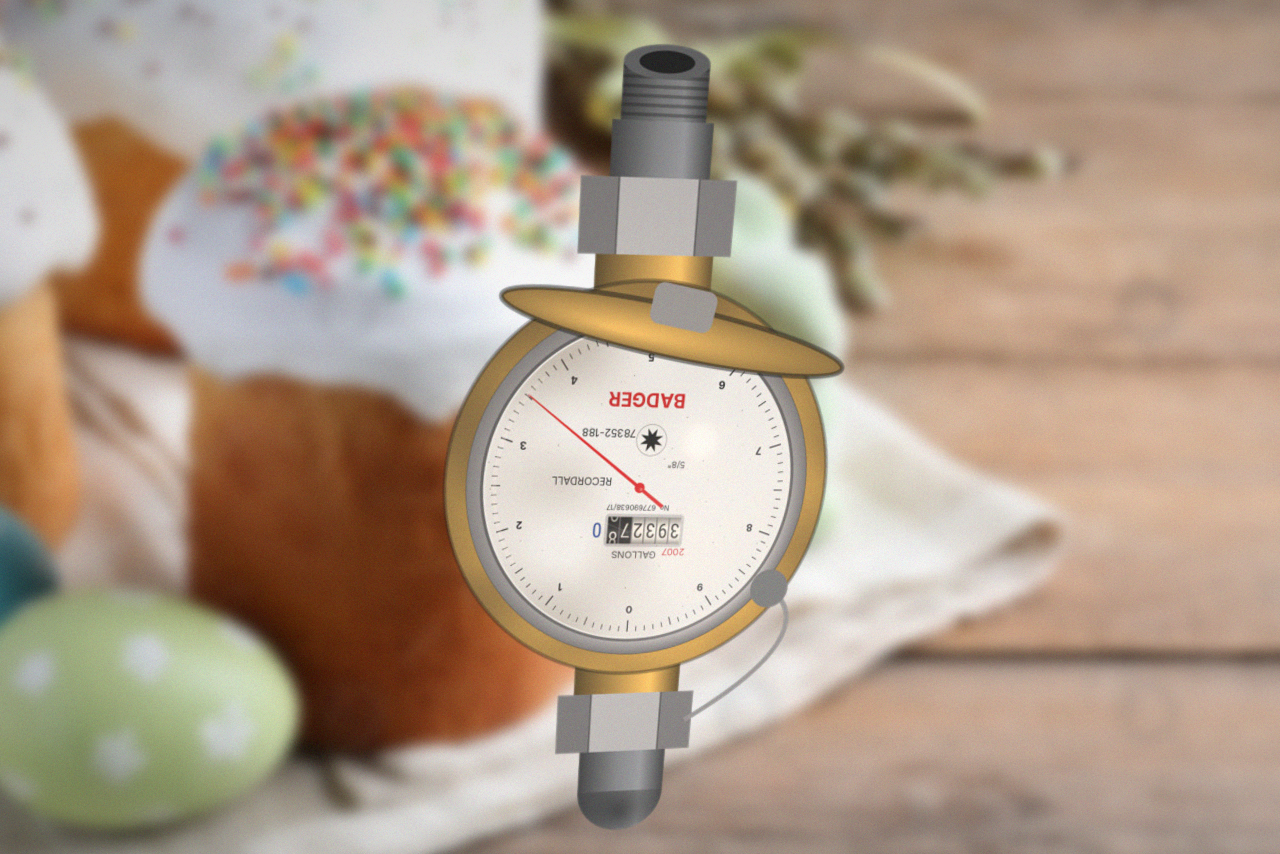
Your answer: 3932783.5 gal
